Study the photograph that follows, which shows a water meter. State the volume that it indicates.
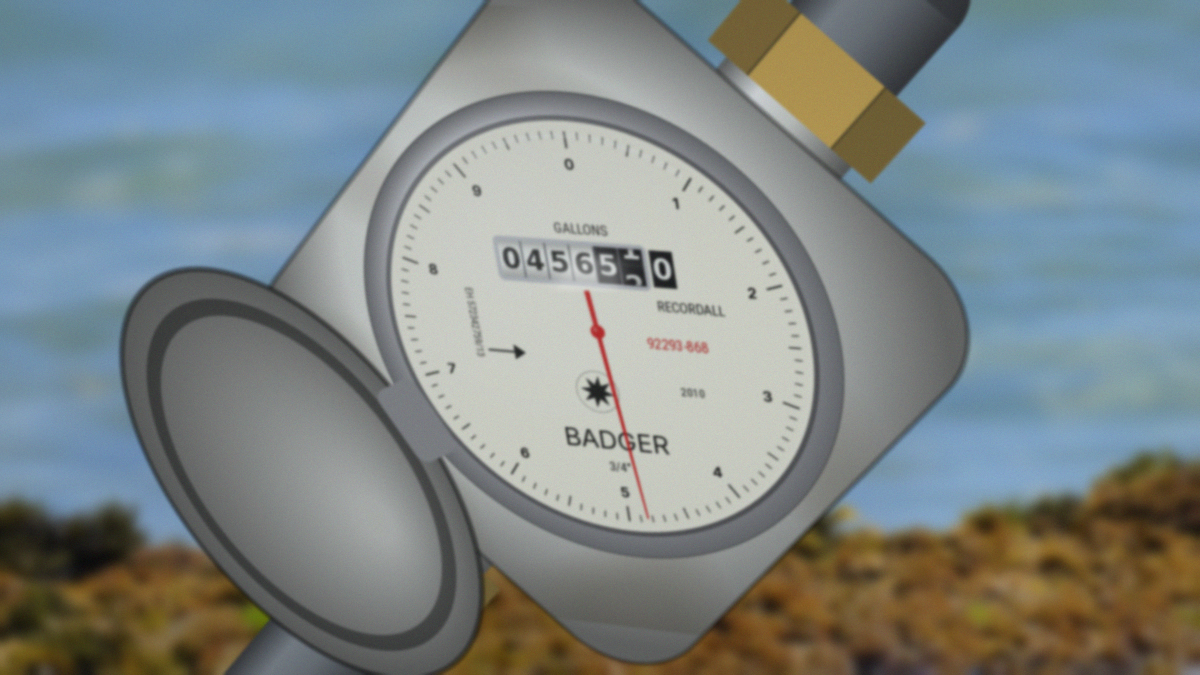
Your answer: 456514.8 gal
